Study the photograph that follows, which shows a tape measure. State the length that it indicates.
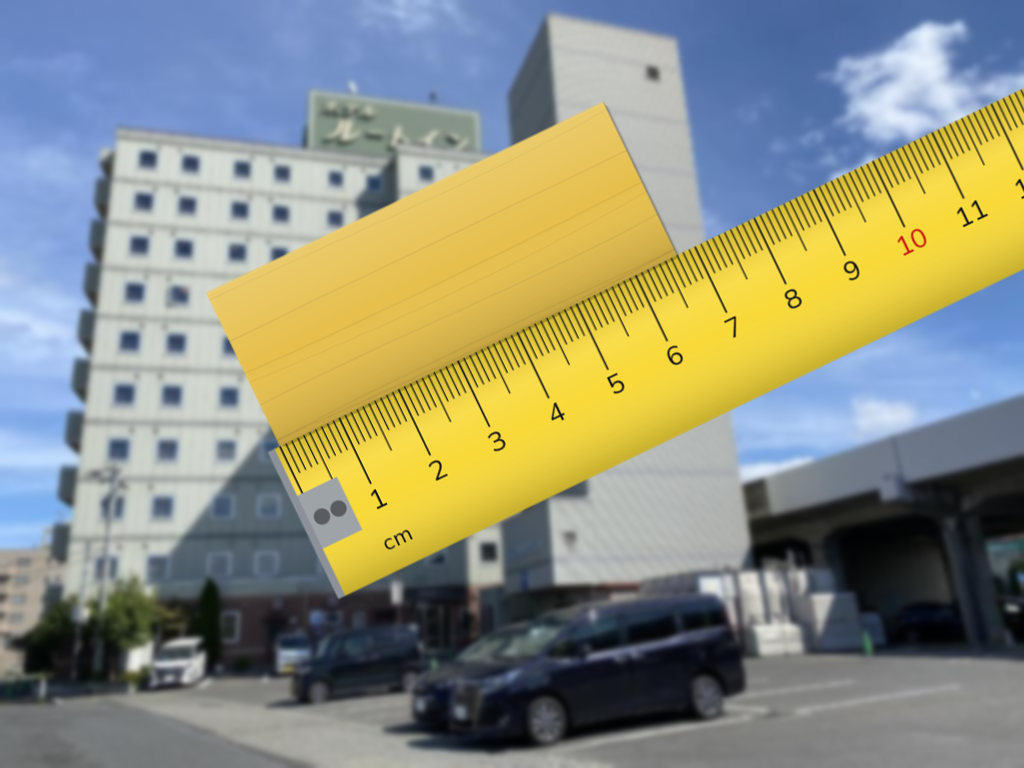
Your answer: 6.7 cm
